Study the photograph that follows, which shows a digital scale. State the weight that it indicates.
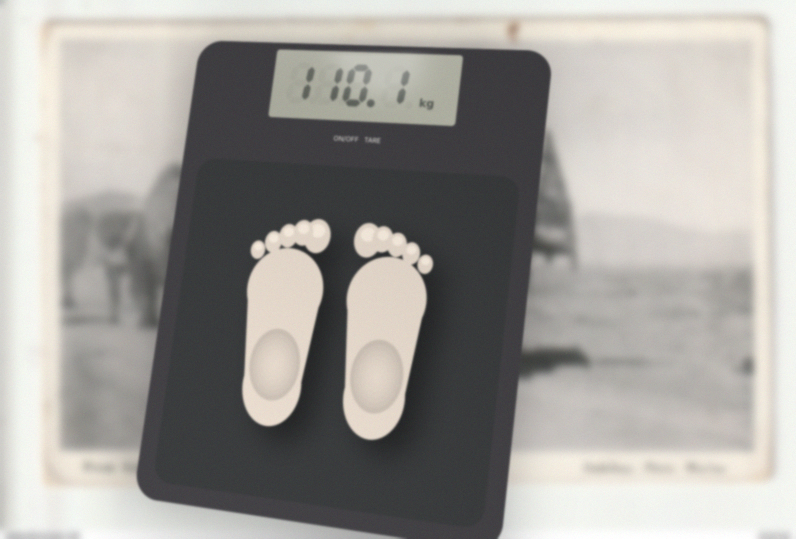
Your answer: 110.1 kg
